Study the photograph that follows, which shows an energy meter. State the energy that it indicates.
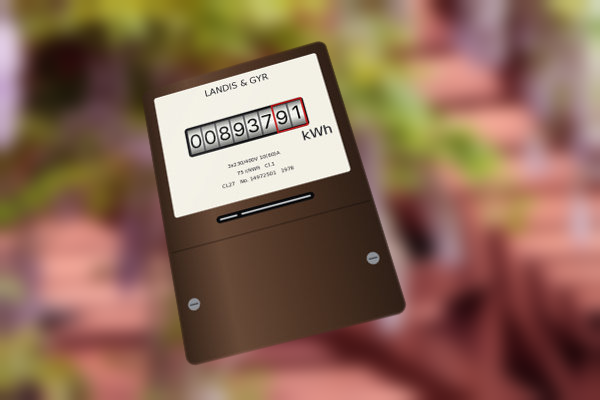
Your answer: 8937.91 kWh
